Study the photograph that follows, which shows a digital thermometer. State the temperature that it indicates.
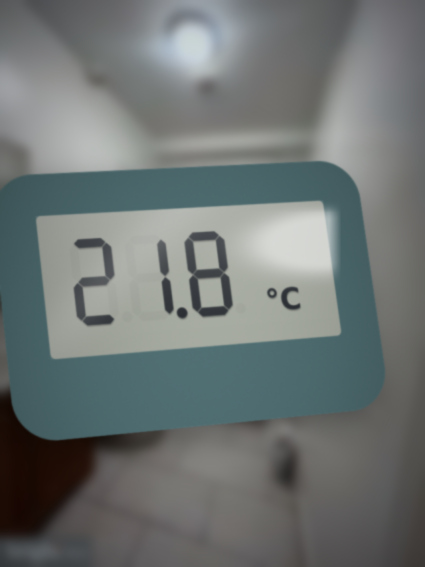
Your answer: 21.8 °C
